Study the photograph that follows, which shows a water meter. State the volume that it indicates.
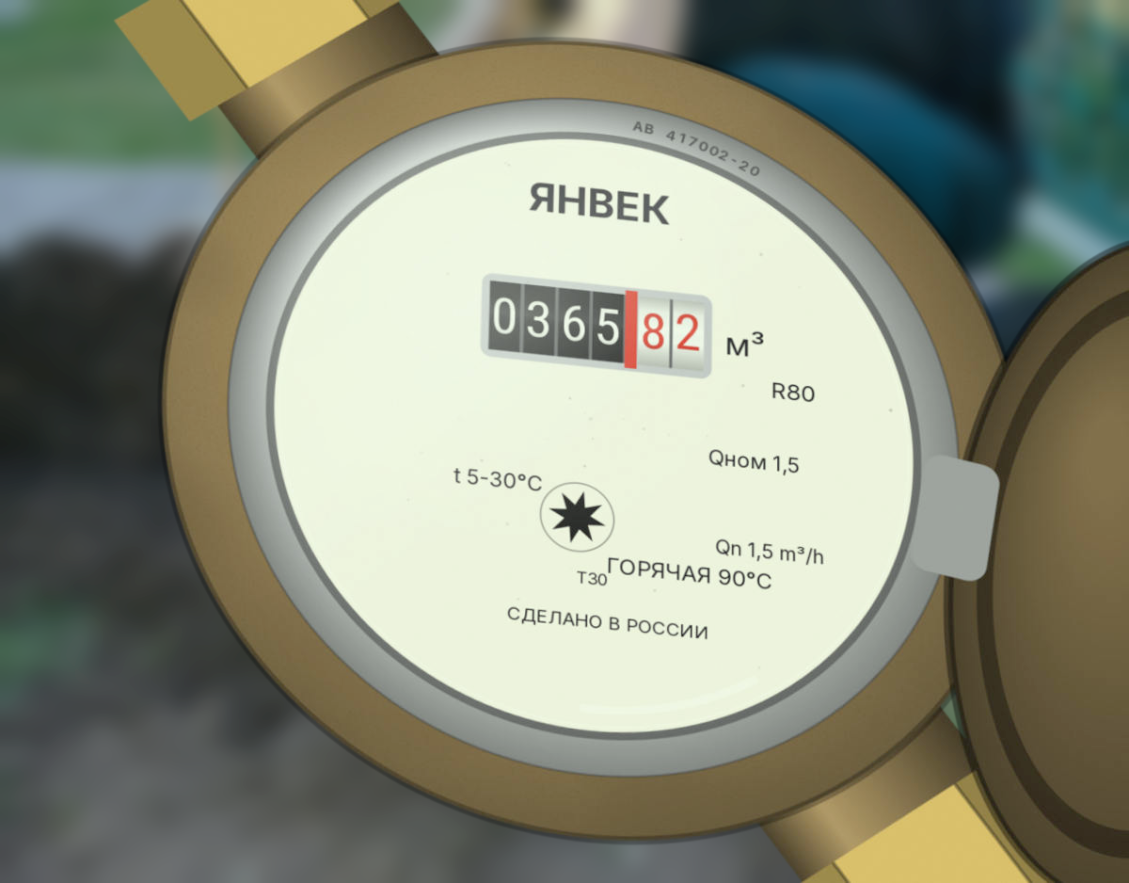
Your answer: 365.82 m³
